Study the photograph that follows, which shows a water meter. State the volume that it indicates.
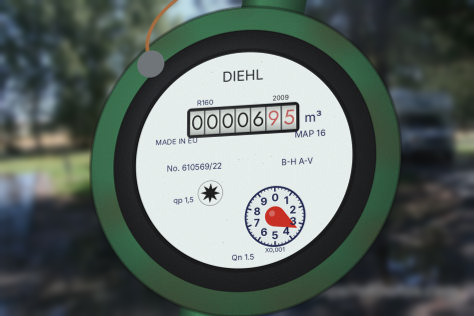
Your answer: 6.953 m³
